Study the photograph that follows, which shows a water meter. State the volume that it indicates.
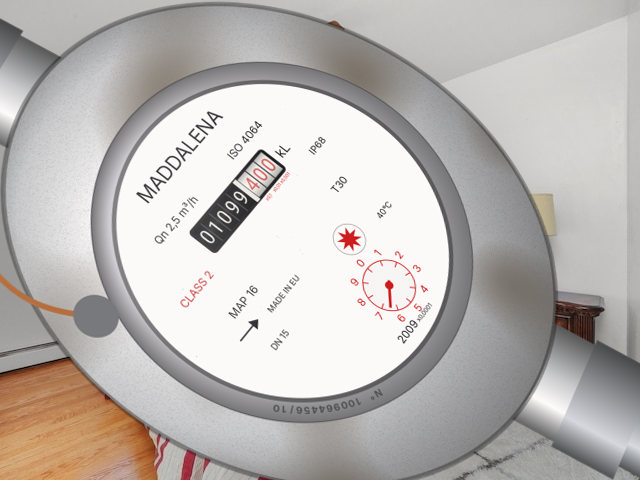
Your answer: 1099.4006 kL
